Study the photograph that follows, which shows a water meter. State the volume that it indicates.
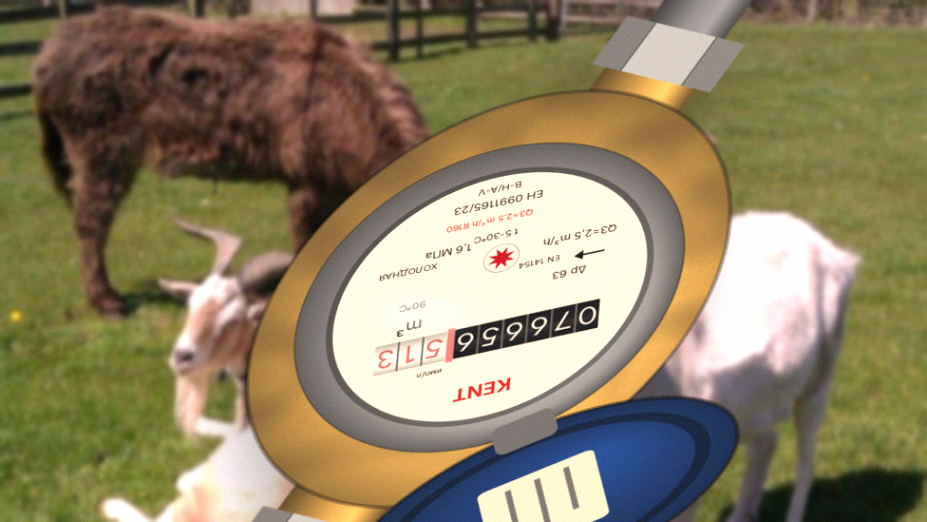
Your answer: 76656.513 m³
